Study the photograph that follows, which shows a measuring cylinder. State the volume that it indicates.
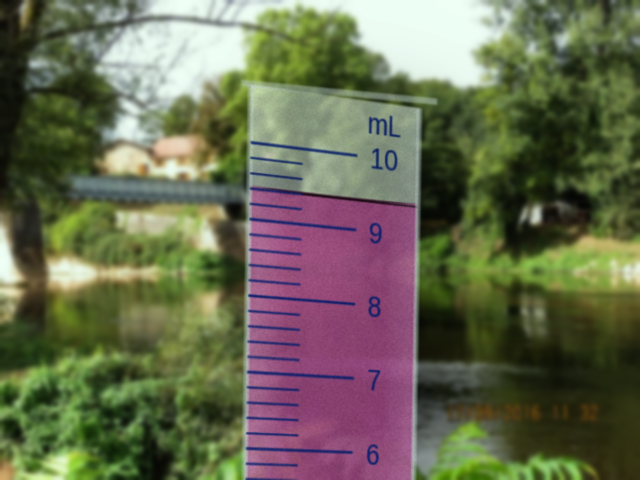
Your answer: 9.4 mL
